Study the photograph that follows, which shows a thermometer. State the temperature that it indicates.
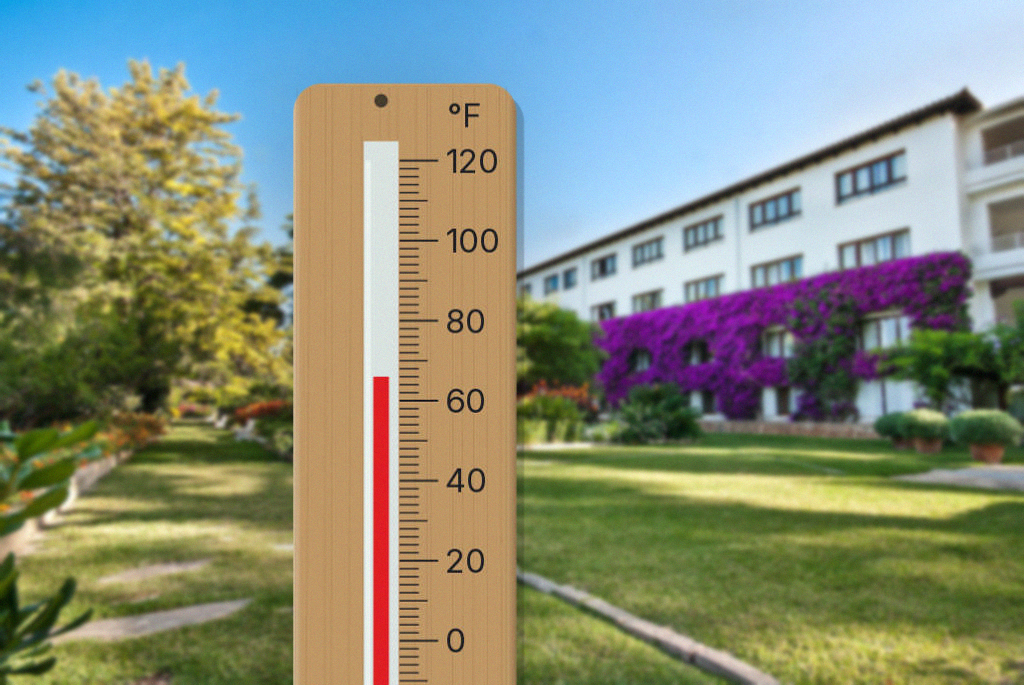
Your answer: 66 °F
